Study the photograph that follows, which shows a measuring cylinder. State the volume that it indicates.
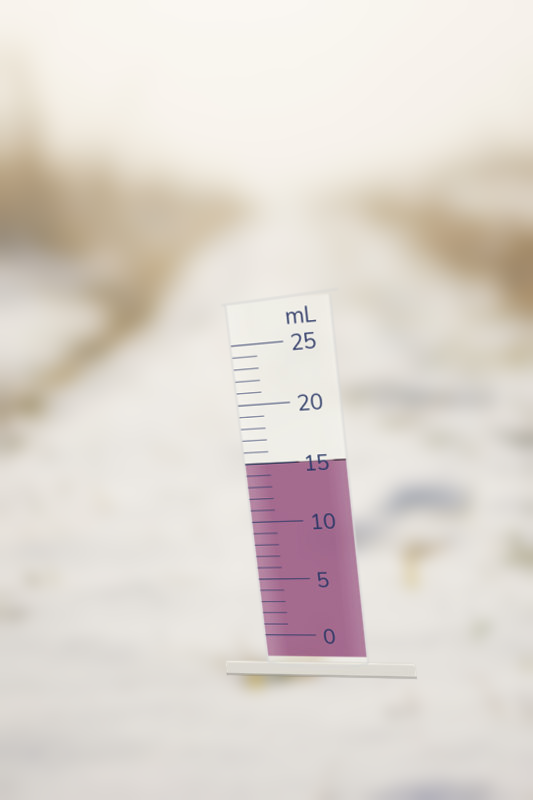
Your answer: 15 mL
